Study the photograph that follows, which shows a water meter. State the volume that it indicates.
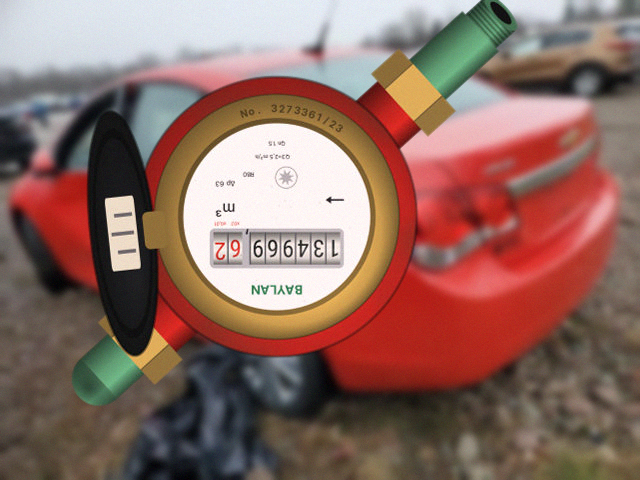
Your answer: 134969.62 m³
